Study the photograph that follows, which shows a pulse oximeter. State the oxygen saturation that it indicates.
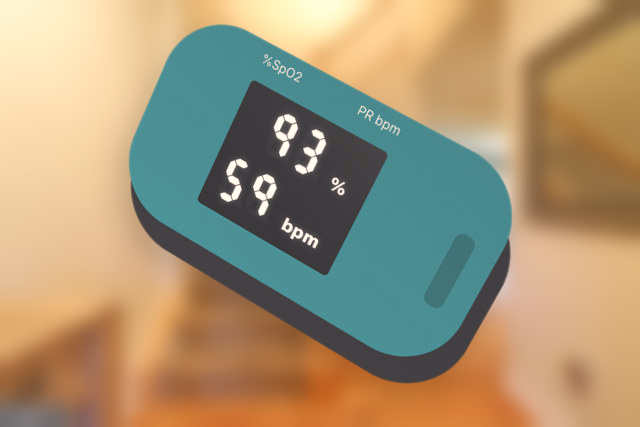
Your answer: 93 %
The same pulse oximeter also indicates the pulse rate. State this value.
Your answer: 59 bpm
